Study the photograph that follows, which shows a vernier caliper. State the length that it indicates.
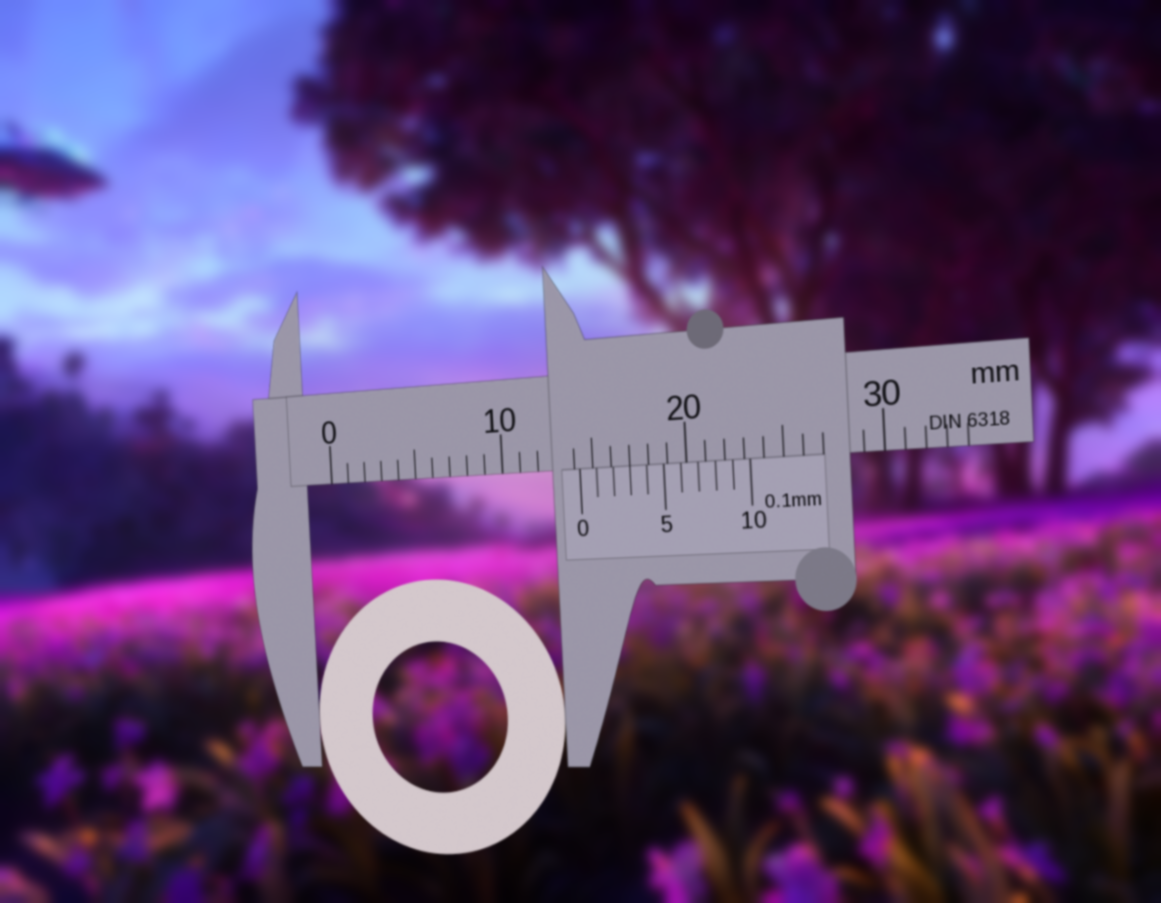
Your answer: 14.3 mm
